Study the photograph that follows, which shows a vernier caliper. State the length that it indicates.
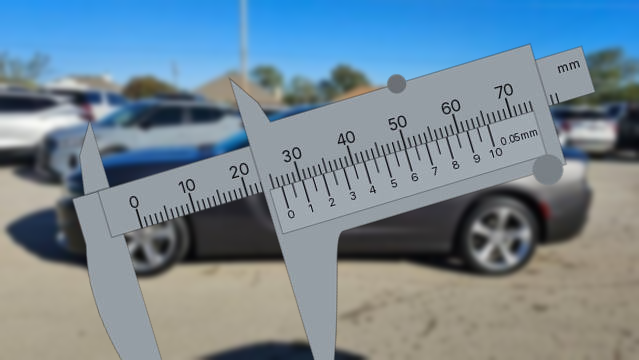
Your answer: 26.5 mm
